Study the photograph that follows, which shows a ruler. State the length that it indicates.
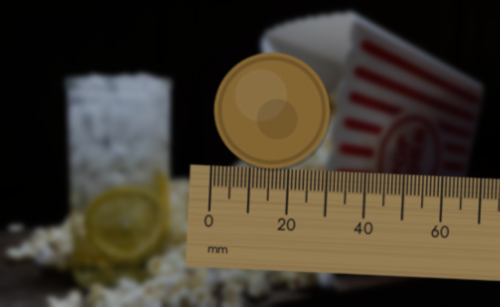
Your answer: 30 mm
